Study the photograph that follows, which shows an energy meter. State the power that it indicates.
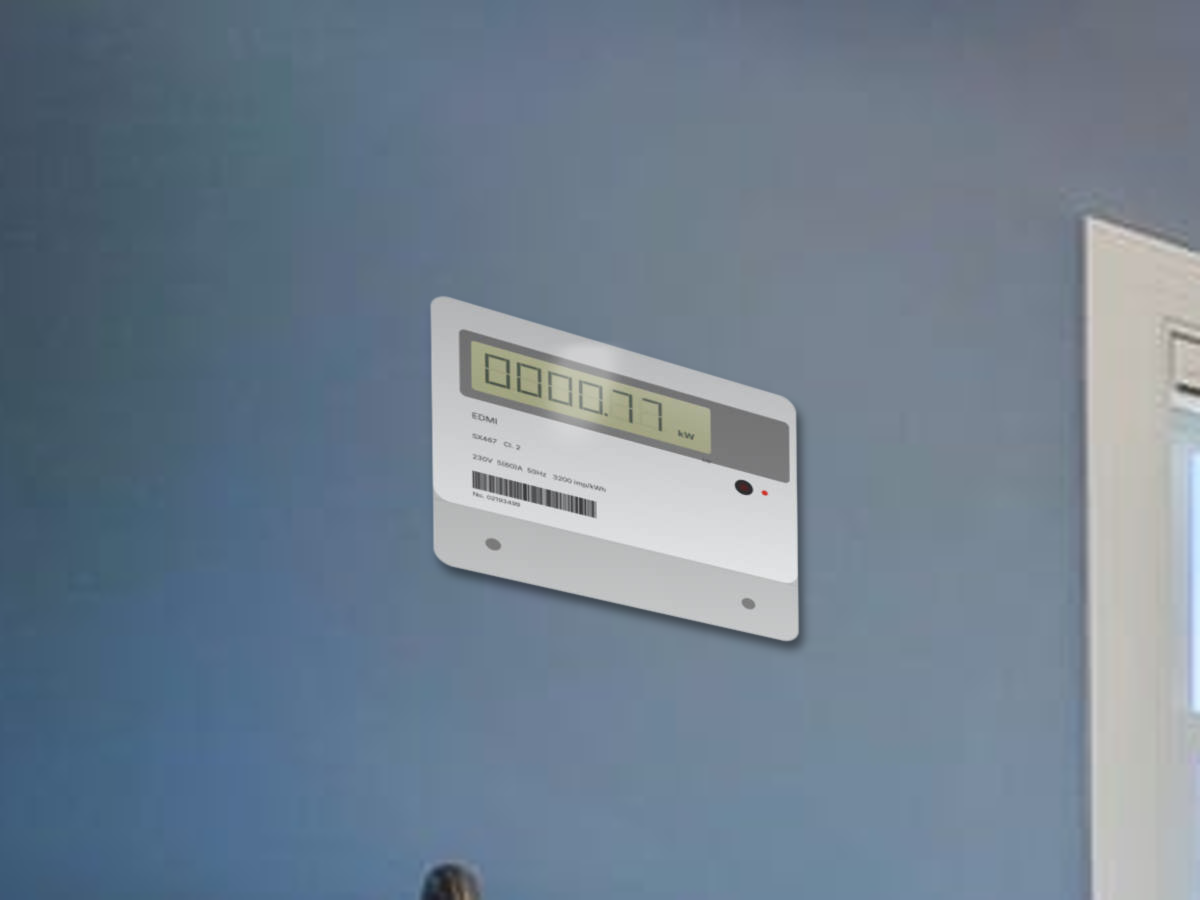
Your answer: 0.77 kW
